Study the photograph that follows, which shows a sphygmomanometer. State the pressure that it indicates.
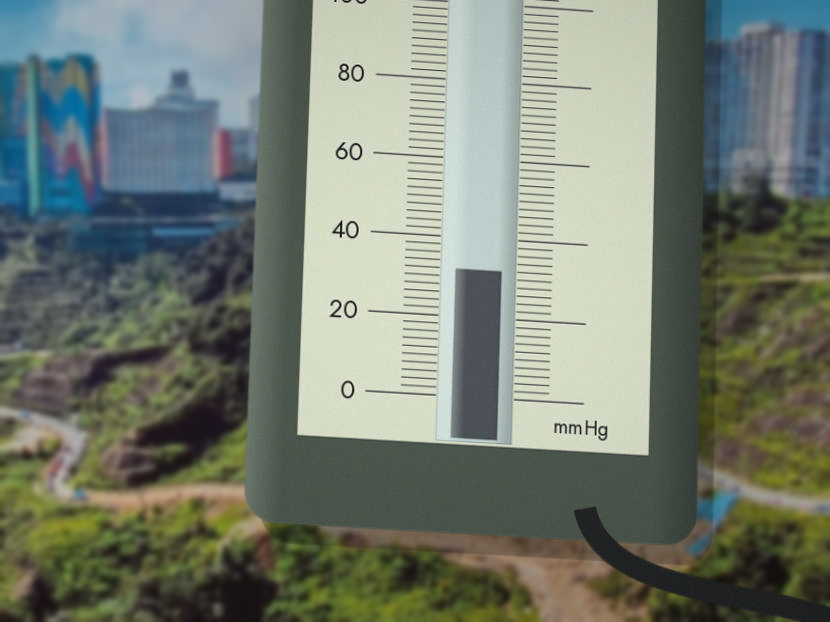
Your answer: 32 mmHg
